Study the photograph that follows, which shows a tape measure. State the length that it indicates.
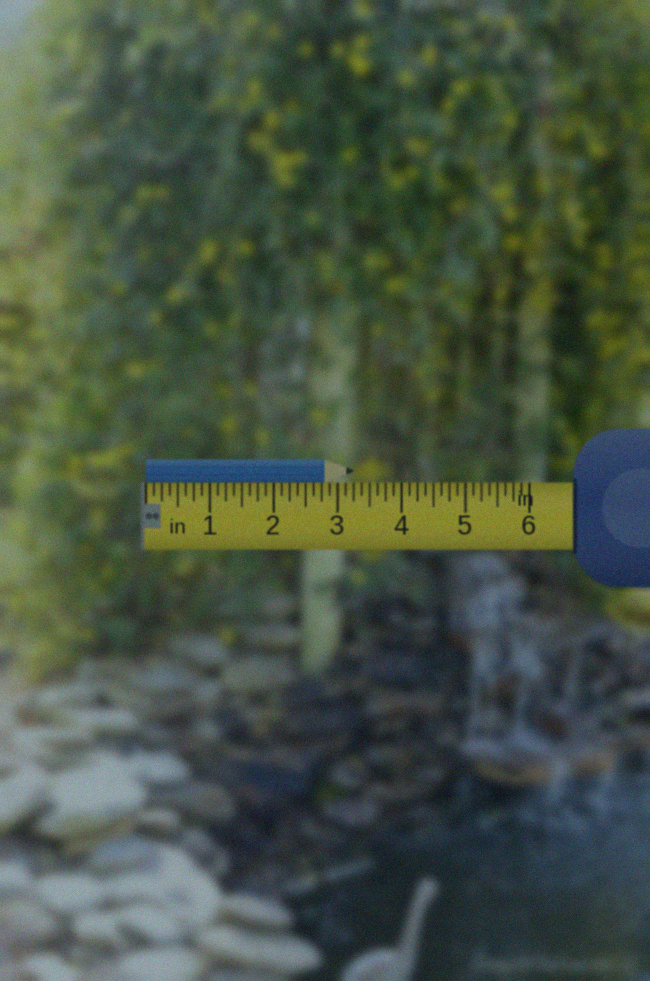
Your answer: 3.25 in
